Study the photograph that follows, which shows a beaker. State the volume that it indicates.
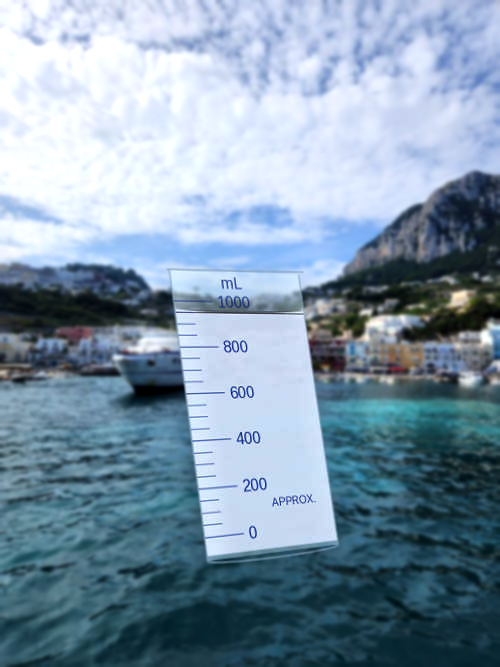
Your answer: 950 mL
